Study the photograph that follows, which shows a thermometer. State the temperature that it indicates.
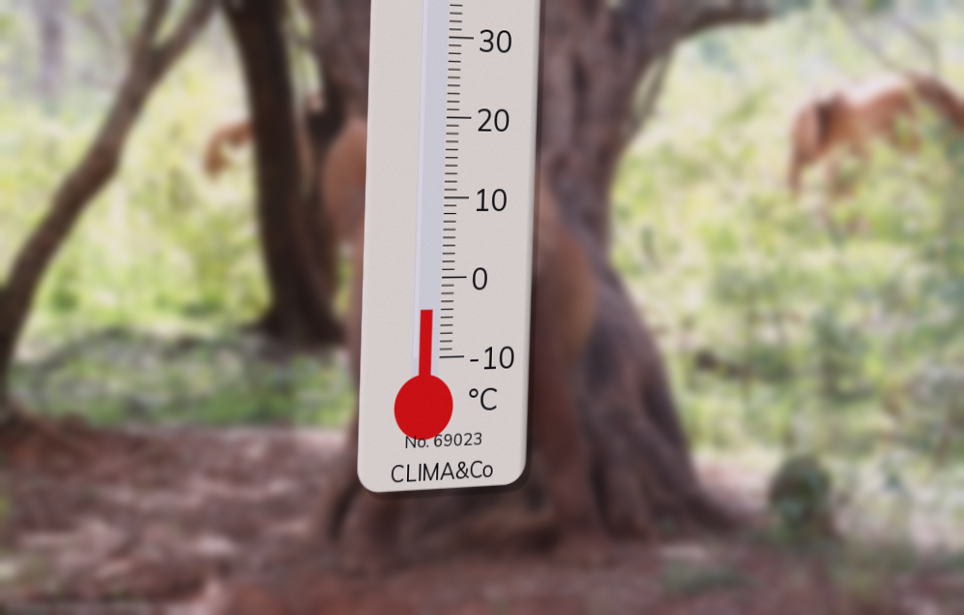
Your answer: -4 °C
